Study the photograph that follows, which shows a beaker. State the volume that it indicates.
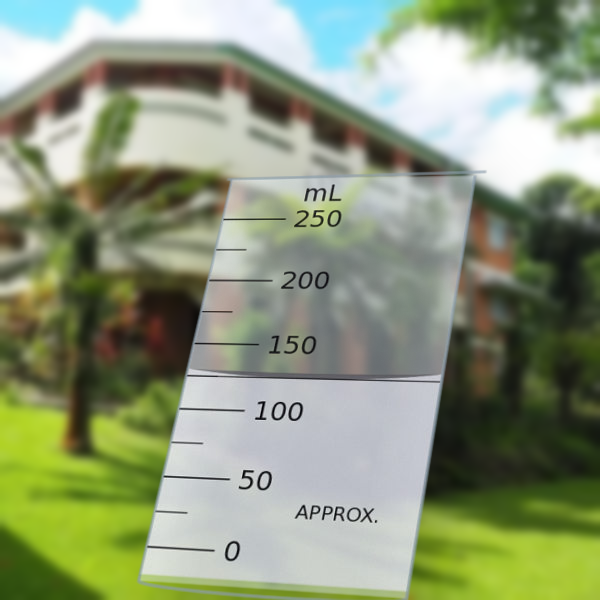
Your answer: 125 mL
